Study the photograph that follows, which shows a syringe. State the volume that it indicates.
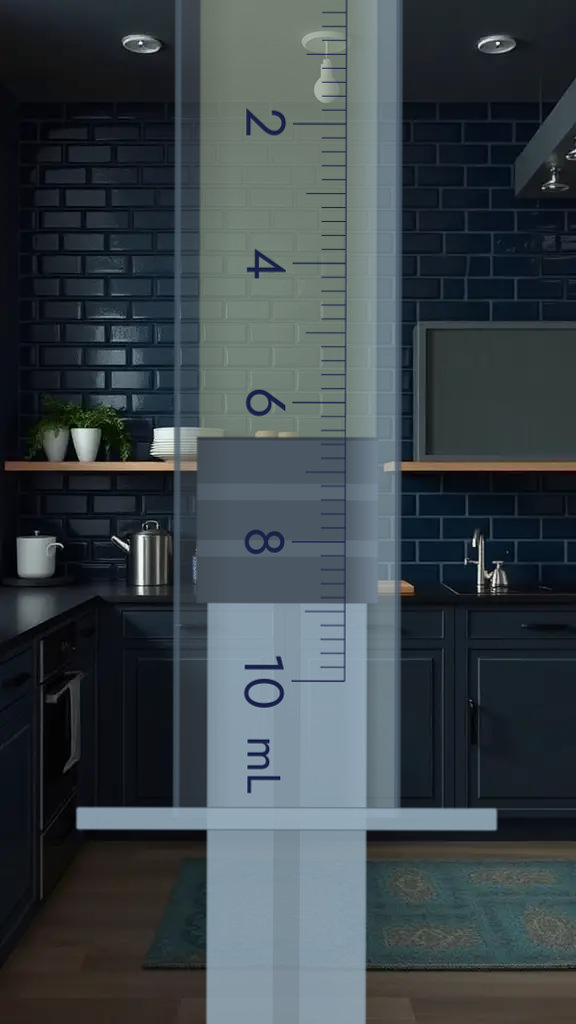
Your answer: 6.5 mL
